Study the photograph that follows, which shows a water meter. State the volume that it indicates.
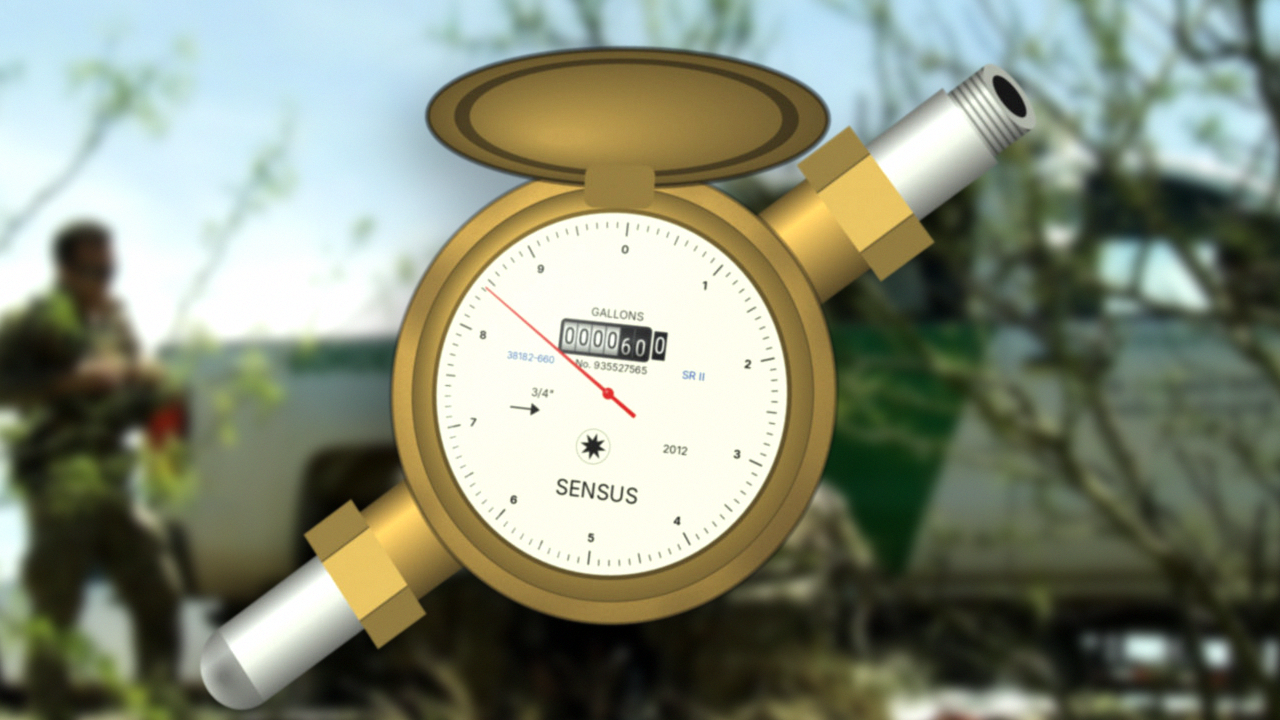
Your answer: 598.4 gal
